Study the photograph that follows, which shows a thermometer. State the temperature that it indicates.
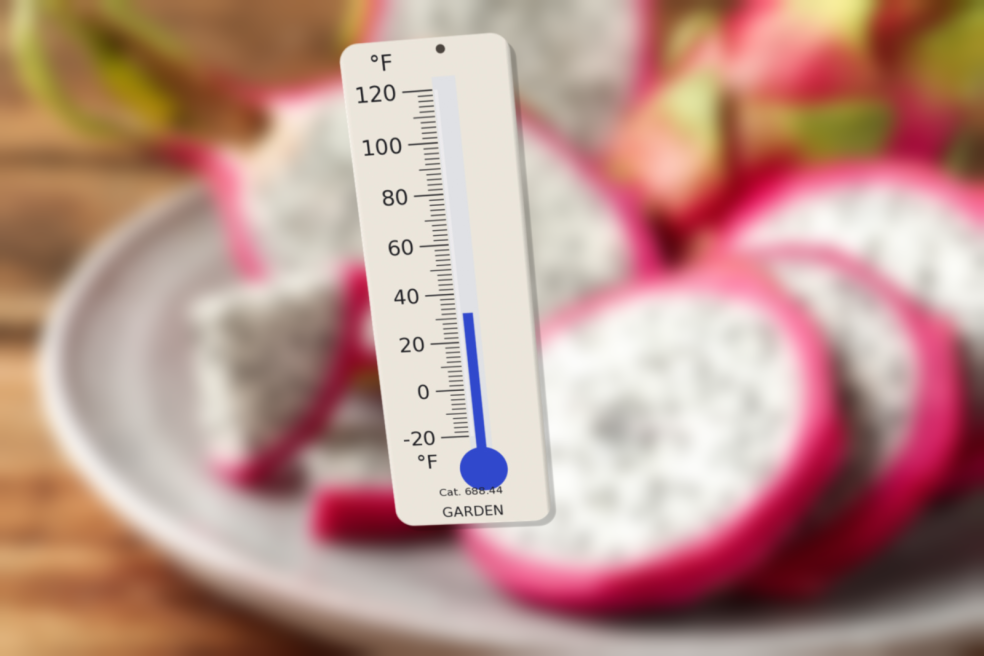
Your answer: 32 °F
